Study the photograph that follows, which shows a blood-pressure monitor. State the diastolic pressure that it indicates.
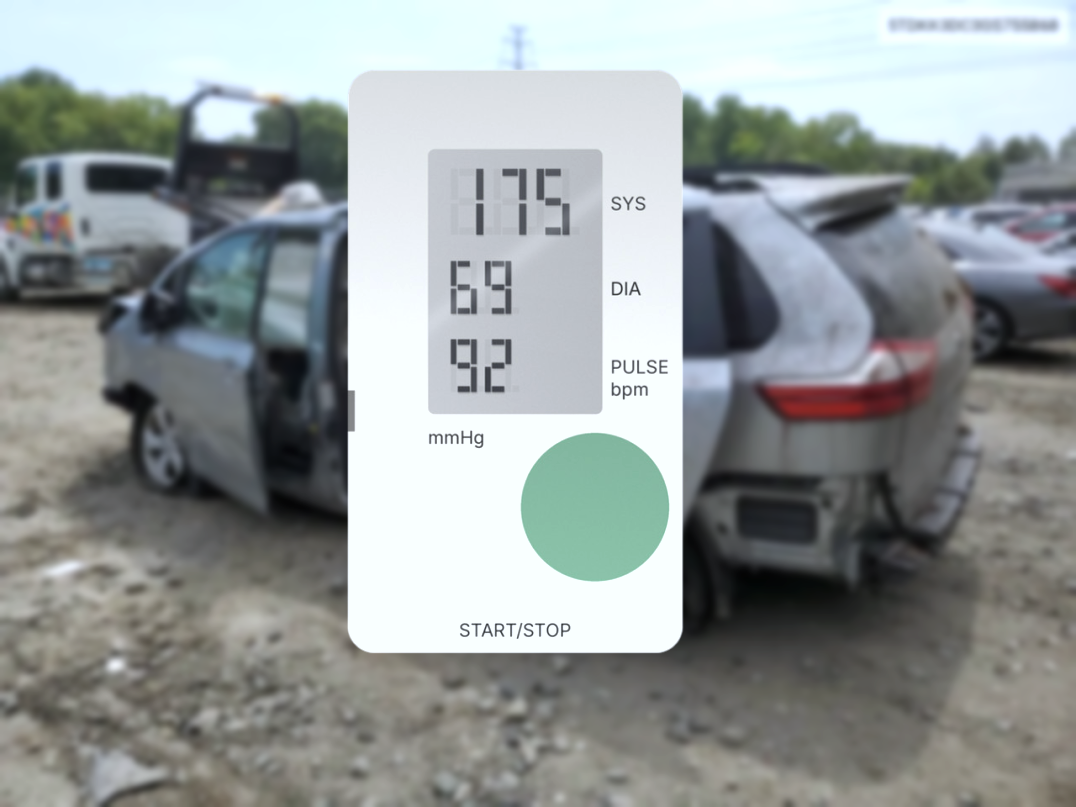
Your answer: 69 mmHg
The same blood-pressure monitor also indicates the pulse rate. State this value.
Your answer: 92 bpm
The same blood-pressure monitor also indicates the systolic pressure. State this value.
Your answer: 175 mmHg
